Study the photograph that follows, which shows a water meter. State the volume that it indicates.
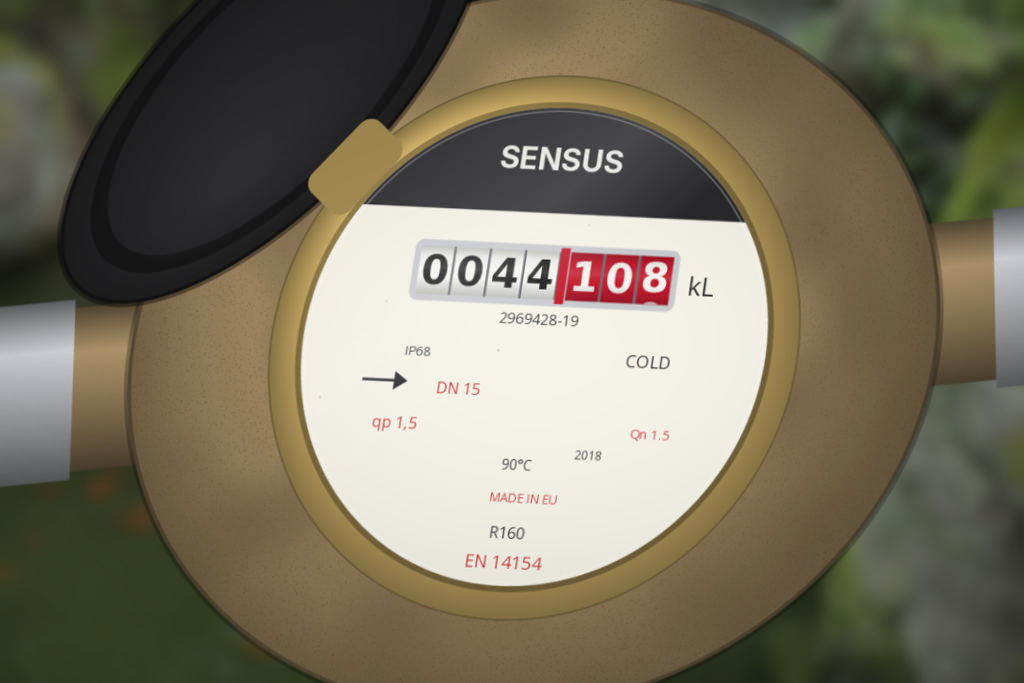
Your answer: 44.108 kL
